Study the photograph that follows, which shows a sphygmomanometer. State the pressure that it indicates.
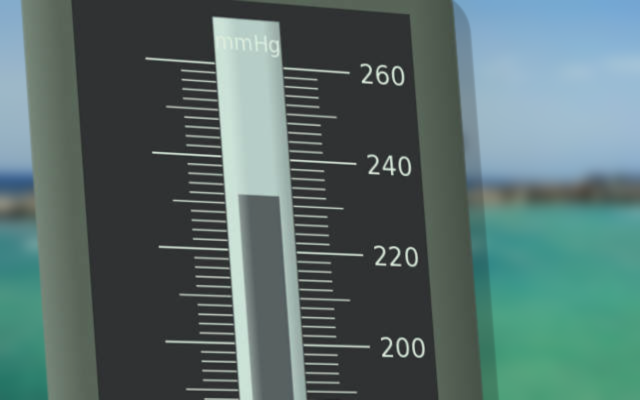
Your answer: 232 mmHg
